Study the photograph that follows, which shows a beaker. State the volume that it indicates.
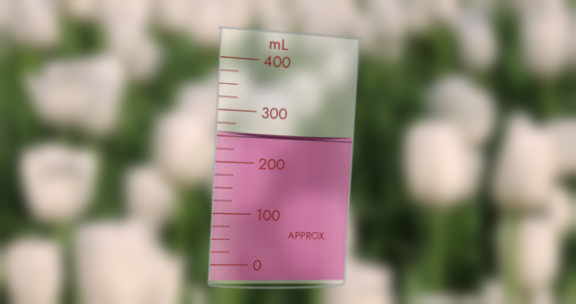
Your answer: 250 mL
